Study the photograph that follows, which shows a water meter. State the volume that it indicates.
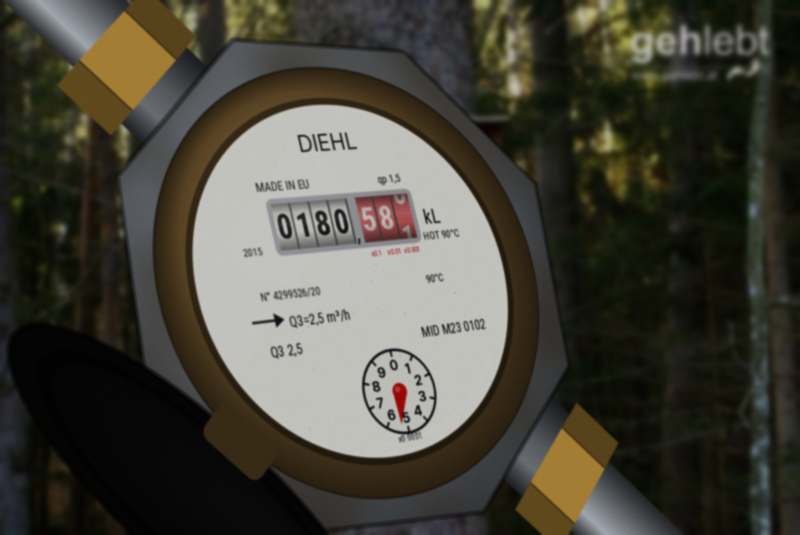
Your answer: 180.5805 kL
